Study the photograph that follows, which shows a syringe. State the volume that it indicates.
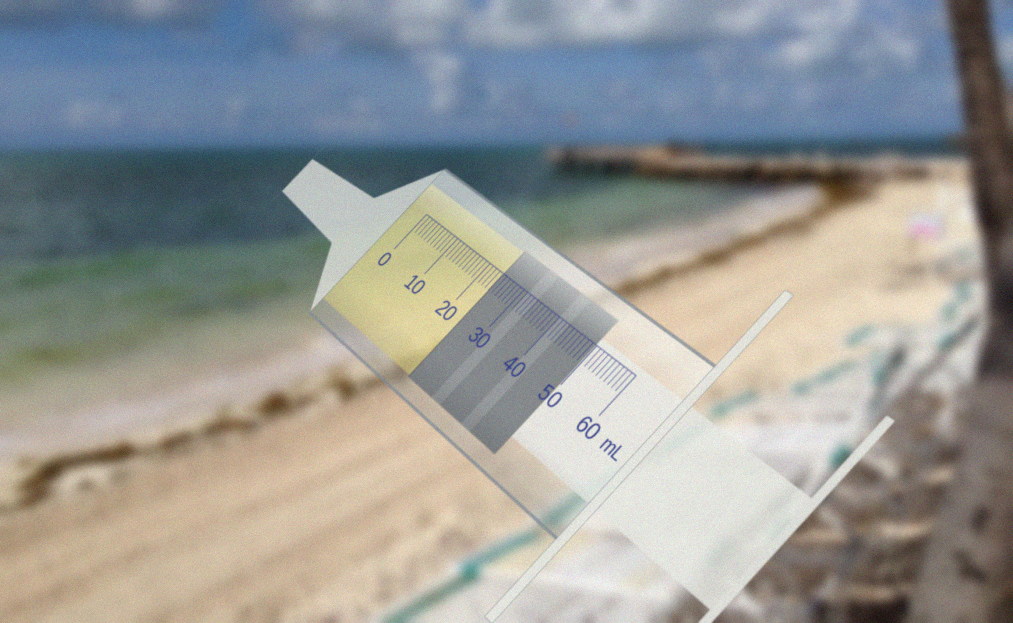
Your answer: 24 mL
